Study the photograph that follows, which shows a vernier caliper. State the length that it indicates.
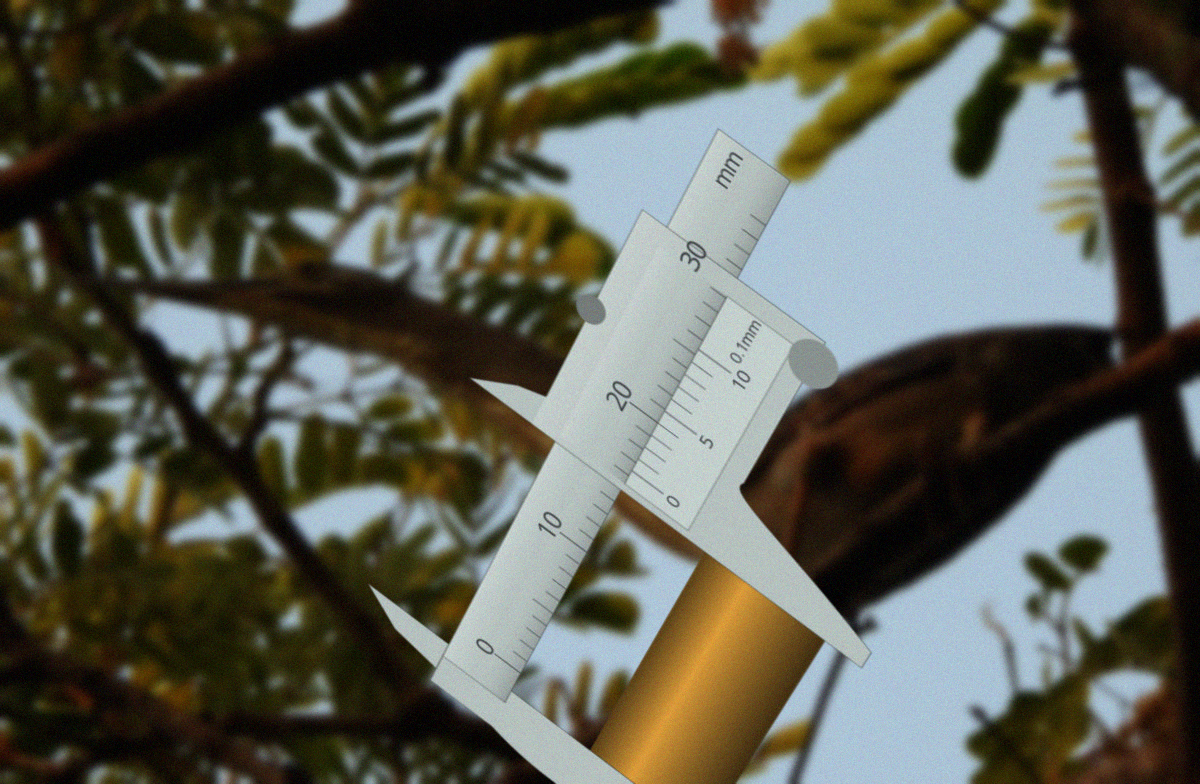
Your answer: 16.4 mm
